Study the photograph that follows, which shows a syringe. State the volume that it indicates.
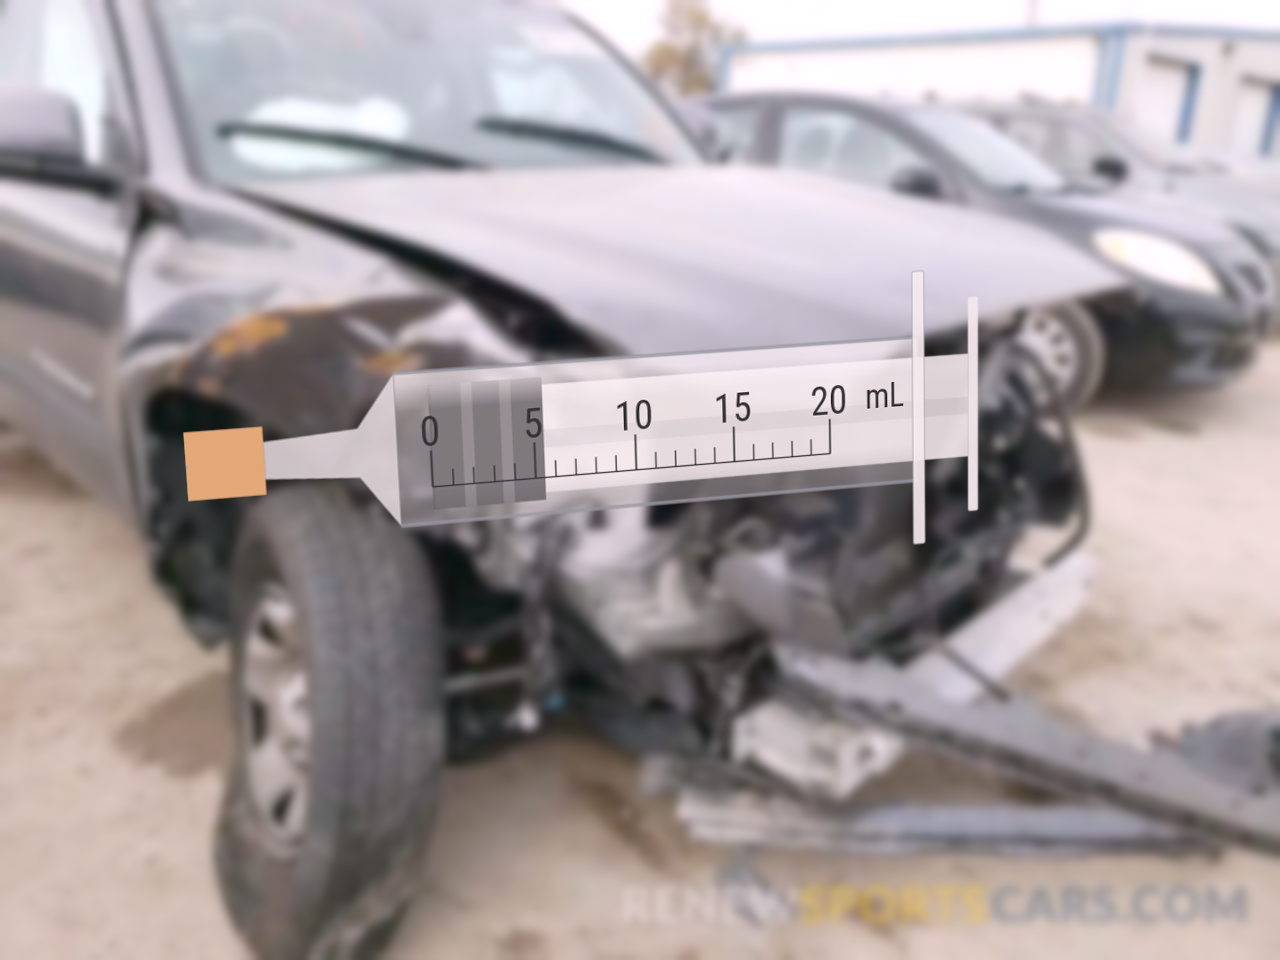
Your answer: 0 mL
